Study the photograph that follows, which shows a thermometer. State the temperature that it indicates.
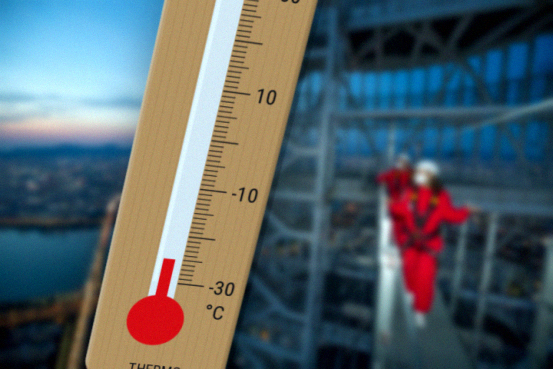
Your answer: -25 °C
